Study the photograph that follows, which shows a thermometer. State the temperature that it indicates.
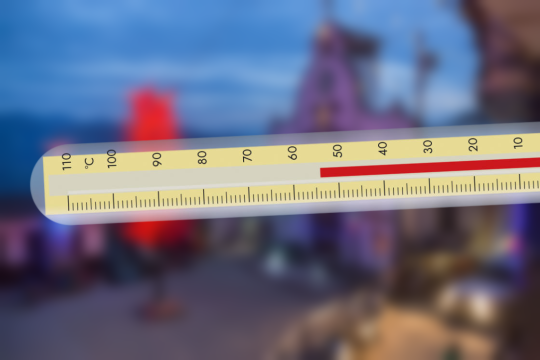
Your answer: 54 °C
